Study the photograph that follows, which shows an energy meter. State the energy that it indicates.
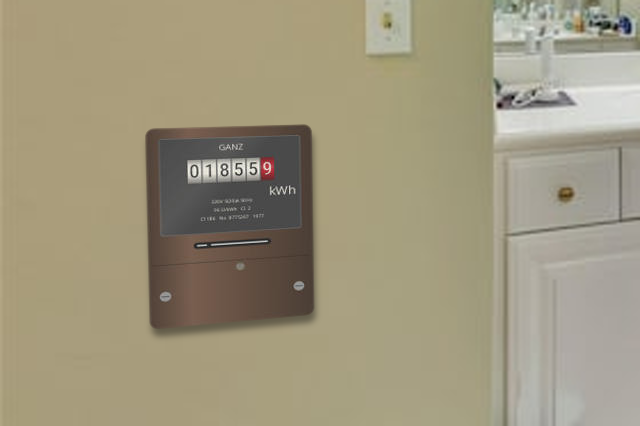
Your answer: 1855.9 kWh
